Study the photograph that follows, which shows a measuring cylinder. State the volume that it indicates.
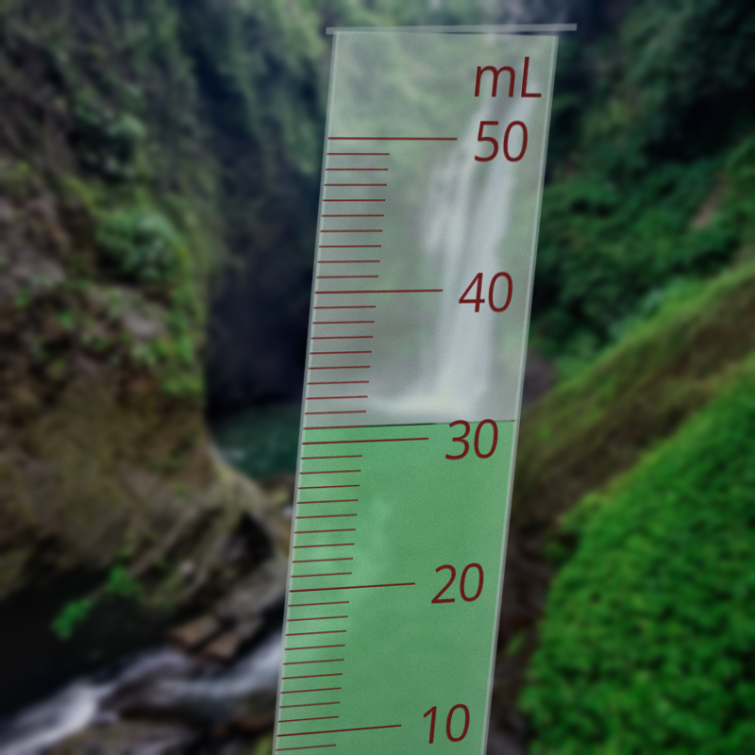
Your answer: 31 mL
